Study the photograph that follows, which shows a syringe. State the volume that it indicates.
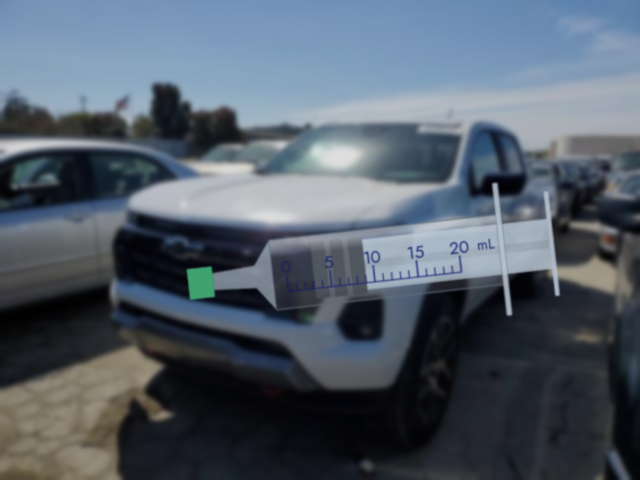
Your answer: 3 mL
